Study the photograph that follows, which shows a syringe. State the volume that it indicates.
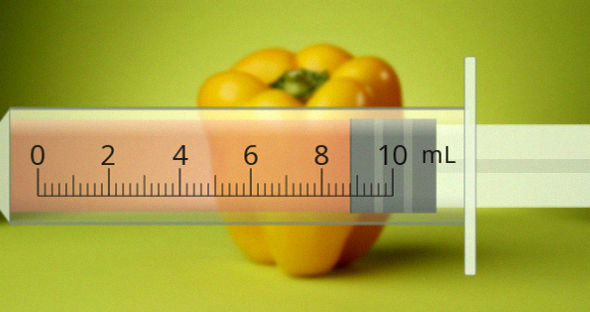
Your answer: 8.8 mL
